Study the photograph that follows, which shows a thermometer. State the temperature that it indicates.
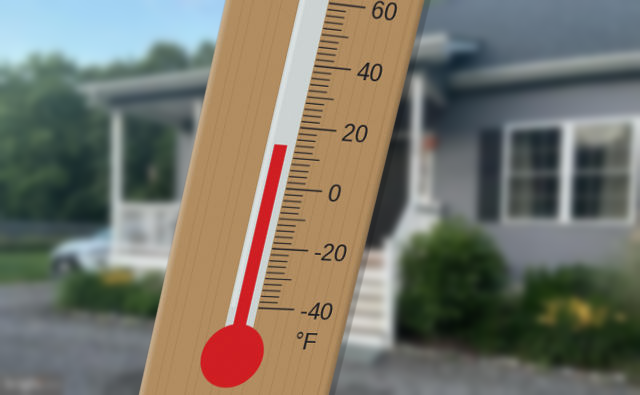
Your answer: 14 °F
